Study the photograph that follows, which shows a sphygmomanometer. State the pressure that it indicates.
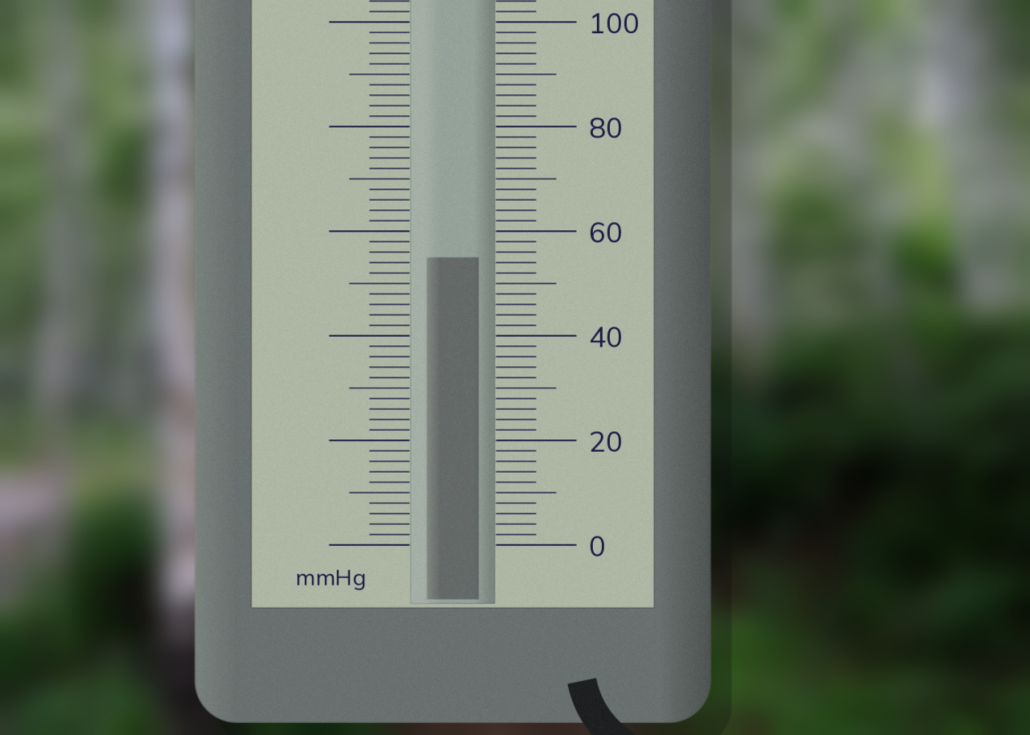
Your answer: 55 mmHg
